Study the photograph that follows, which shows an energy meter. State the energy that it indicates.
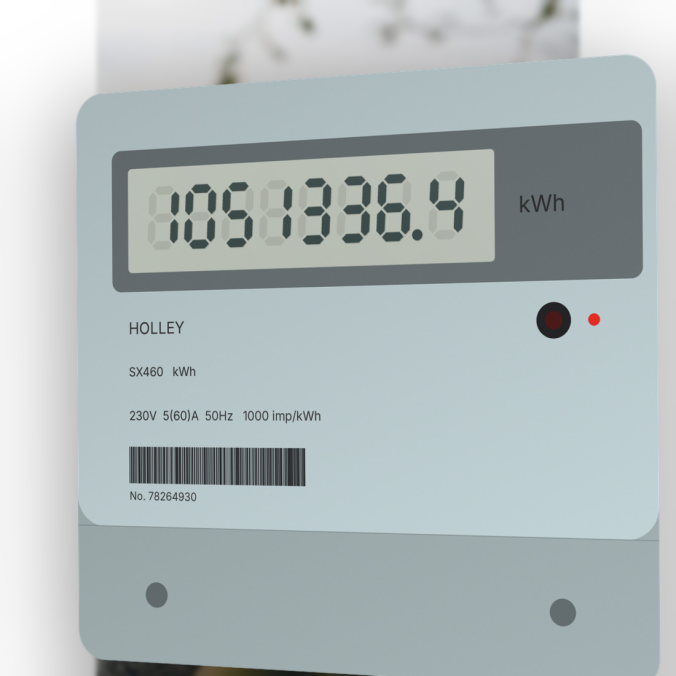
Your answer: 1051336.4 kWh
